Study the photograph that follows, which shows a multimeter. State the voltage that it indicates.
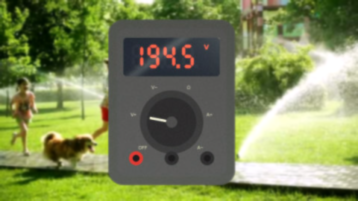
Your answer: 194.5 V
